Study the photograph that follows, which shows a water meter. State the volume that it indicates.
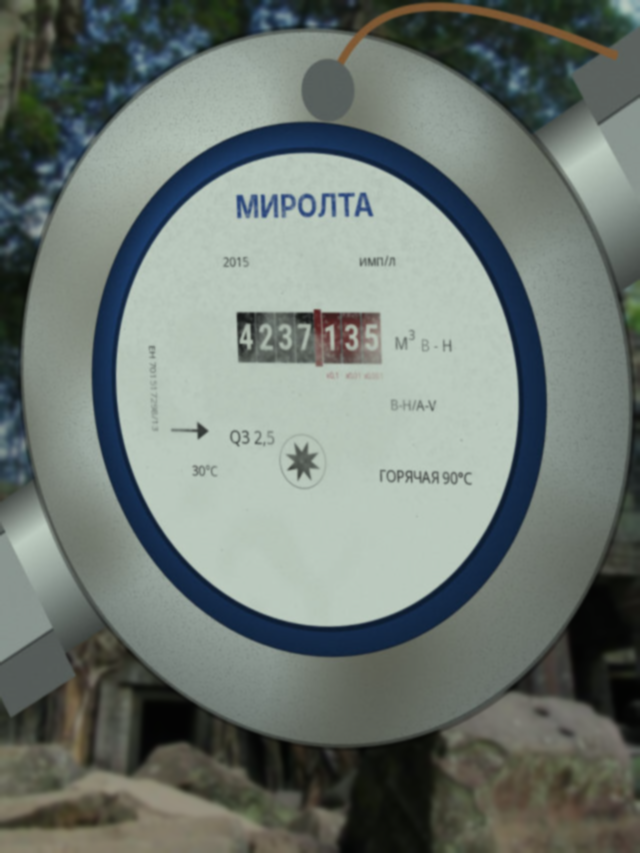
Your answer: 4237.135 m³
